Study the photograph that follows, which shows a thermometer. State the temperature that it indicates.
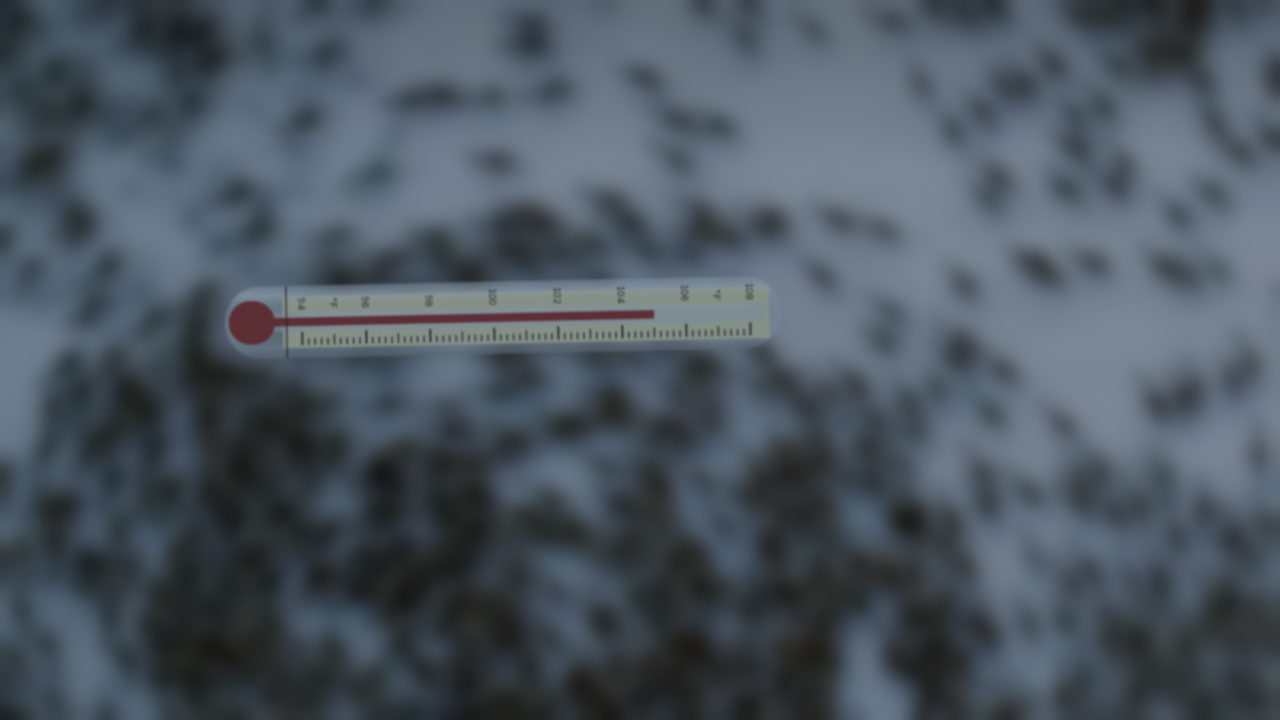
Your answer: 105 °F
